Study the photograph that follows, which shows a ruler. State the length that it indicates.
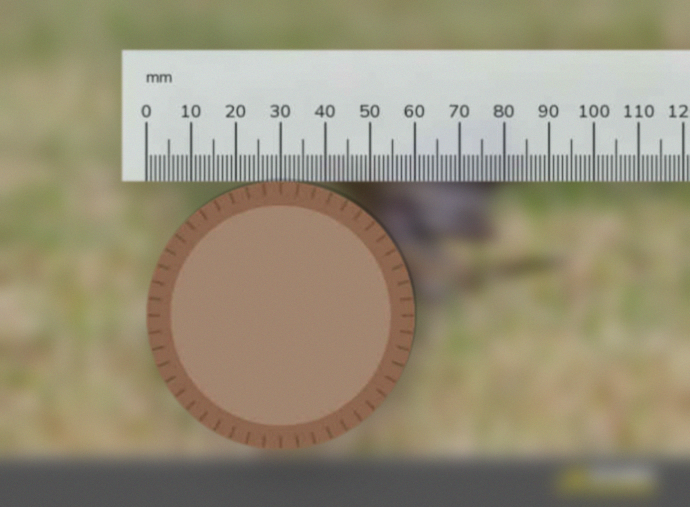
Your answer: 60 mm
